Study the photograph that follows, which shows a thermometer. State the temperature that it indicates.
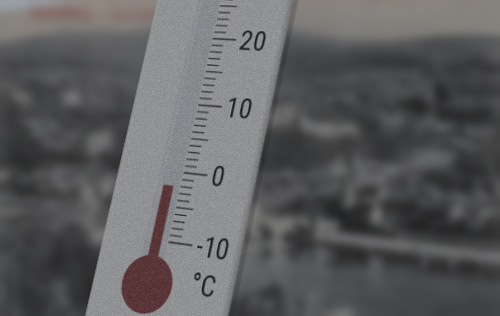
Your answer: -2 °C
